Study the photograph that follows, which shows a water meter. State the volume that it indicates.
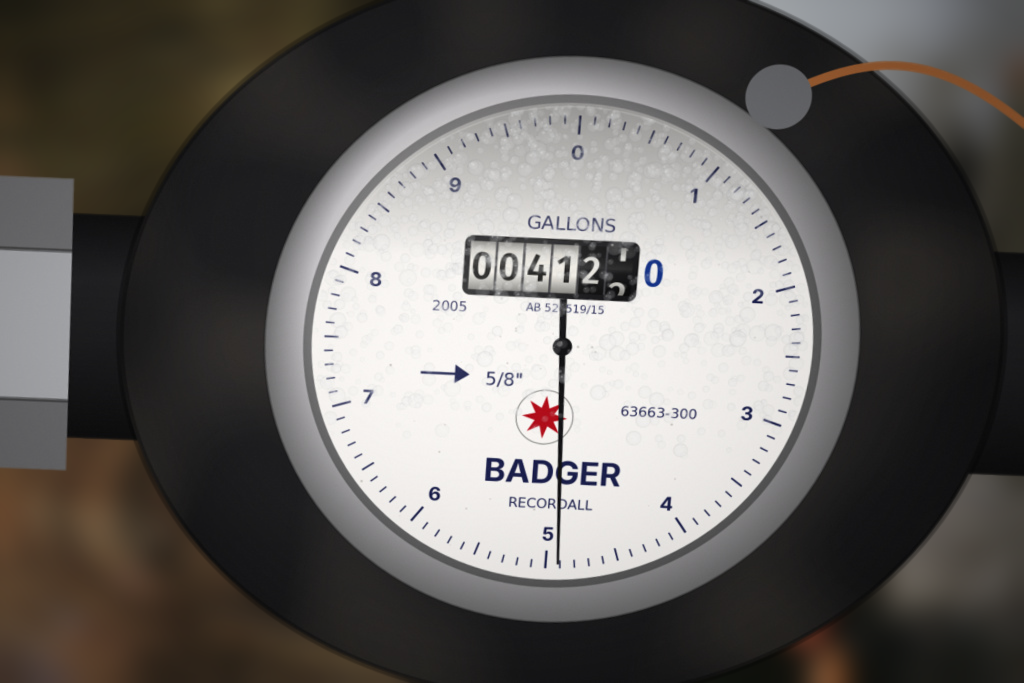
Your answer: 41214.9 gal
